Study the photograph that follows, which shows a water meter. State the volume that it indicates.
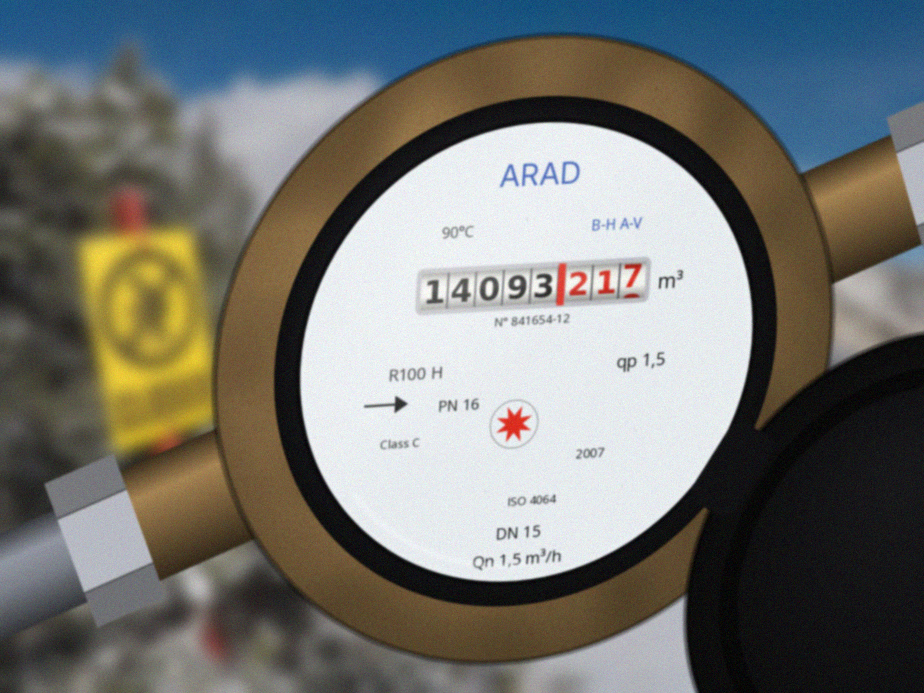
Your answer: 14093.217 m³
